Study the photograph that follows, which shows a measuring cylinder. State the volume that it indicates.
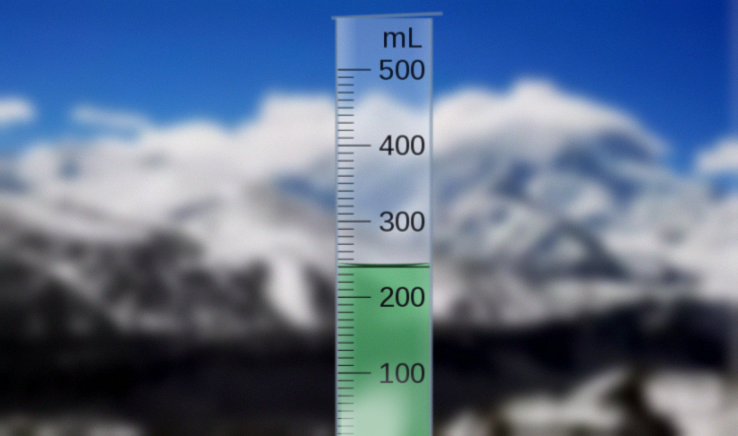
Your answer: 240 mL
